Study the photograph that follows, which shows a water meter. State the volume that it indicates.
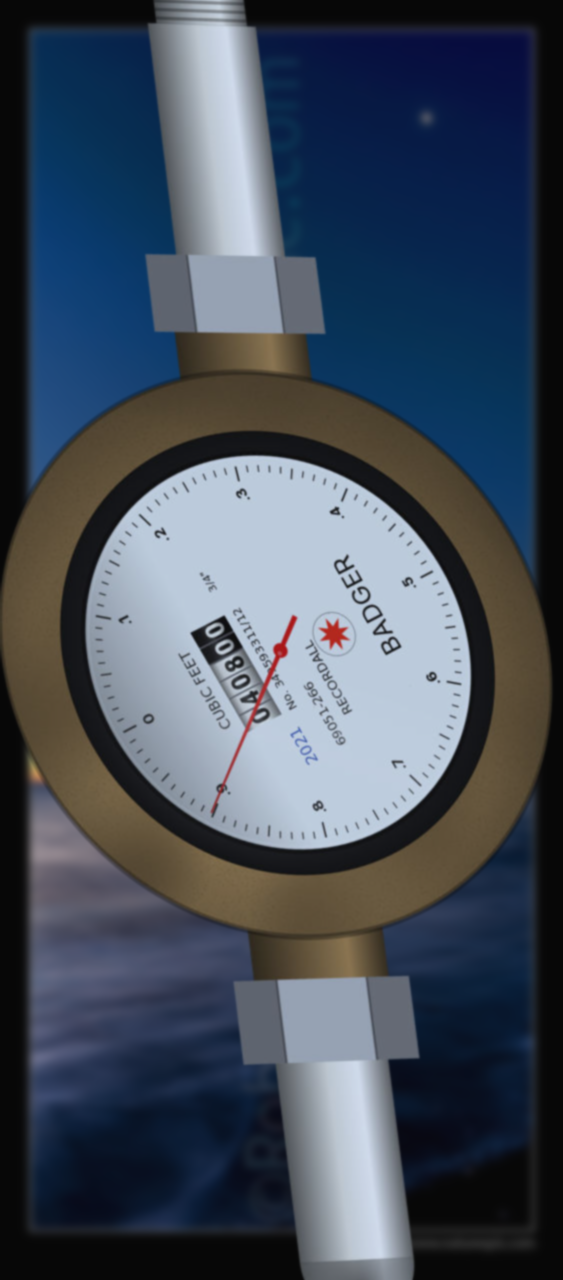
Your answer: 40799.90 ft³
